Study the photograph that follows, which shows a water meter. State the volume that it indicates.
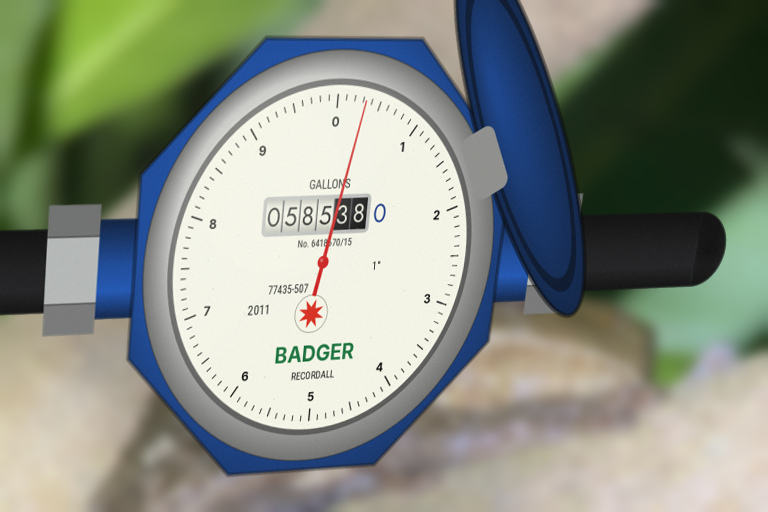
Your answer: 585380.3 gal
